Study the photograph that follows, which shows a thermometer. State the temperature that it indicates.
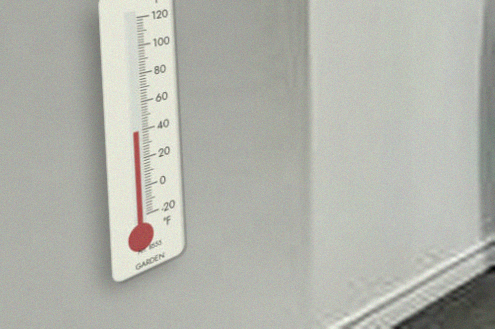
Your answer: 40 °F
